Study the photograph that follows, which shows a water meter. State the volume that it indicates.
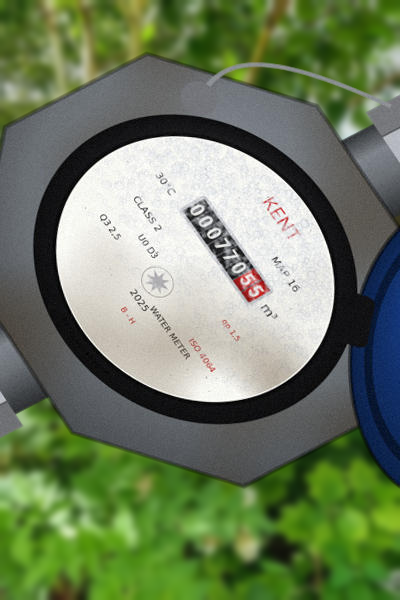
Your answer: 770.55 m³
